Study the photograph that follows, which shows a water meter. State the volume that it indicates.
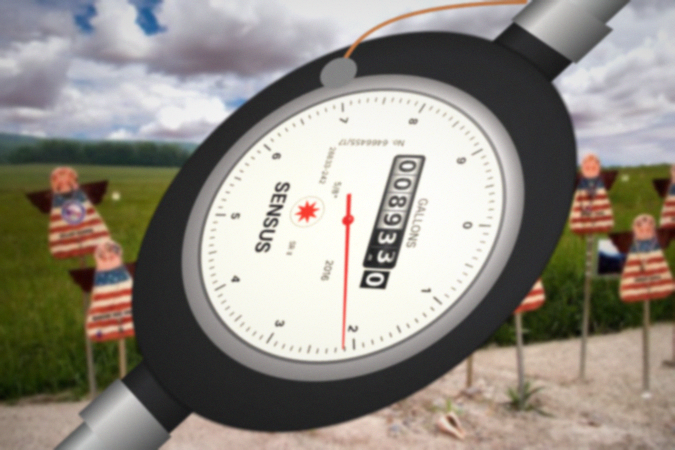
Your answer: 89332.1 gal
